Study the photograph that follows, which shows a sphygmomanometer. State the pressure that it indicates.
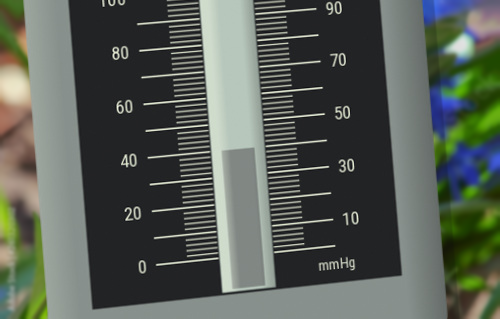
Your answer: 40 mmHg
